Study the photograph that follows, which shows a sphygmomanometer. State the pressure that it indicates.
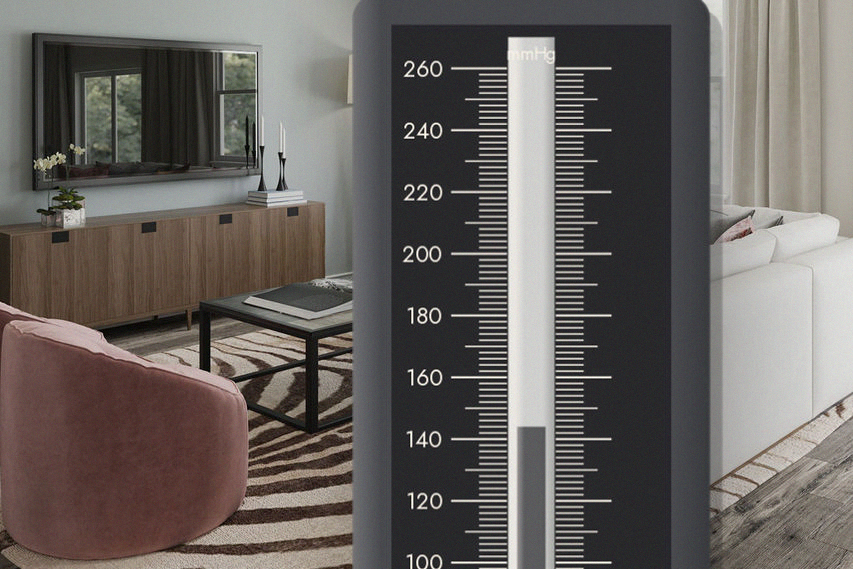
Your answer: 144 mmHg
